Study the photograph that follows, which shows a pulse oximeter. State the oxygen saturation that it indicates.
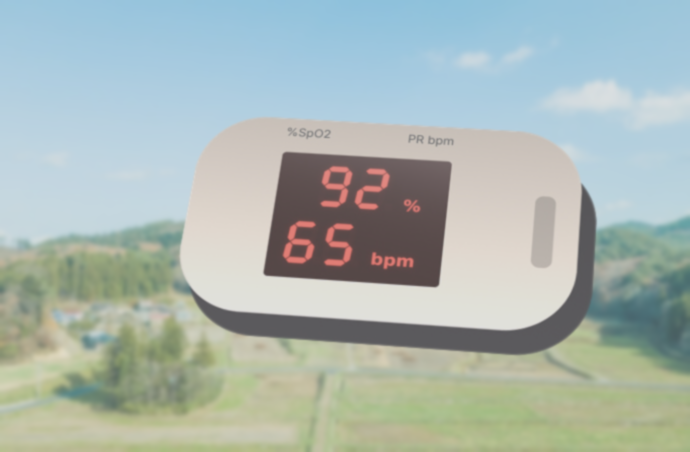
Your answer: 92 %
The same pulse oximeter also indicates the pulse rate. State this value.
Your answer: 65 bpm
